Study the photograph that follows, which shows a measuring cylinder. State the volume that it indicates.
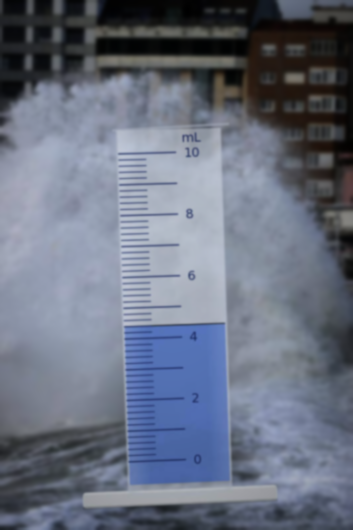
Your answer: 4.4 mL
